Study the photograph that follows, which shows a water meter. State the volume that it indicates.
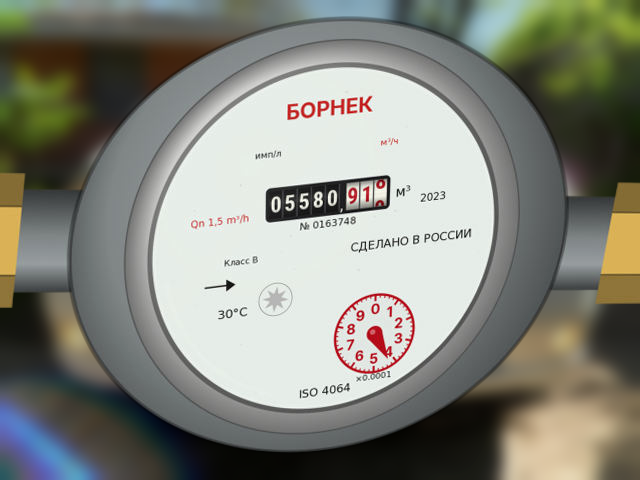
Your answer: 5580.9184 m³
